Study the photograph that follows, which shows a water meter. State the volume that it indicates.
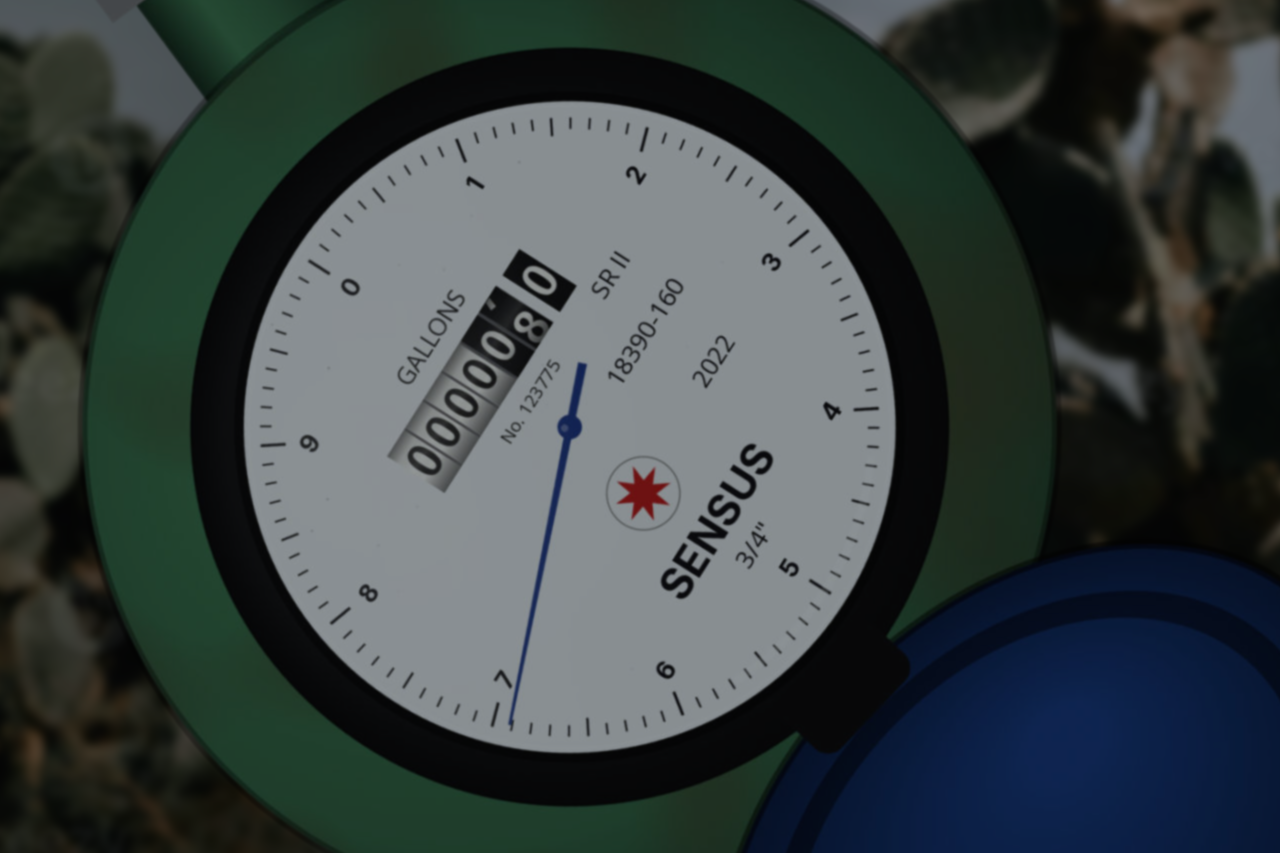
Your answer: 76.9 gal
